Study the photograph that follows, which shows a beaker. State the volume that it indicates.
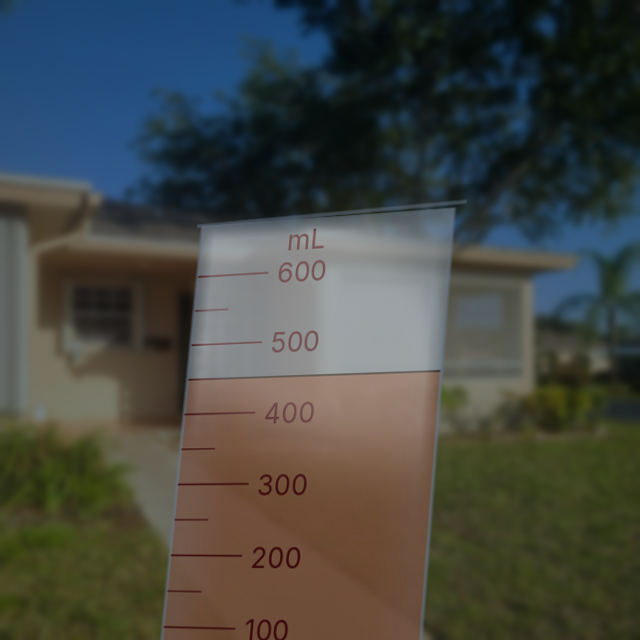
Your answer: 450 mL
